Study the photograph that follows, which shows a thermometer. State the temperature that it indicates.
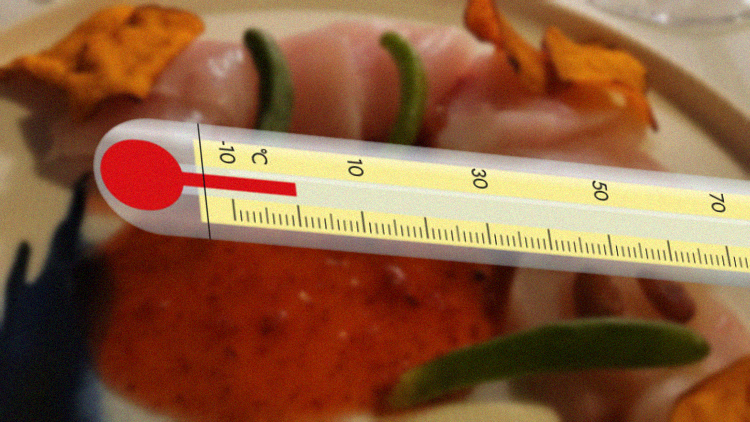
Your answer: 0 °C
